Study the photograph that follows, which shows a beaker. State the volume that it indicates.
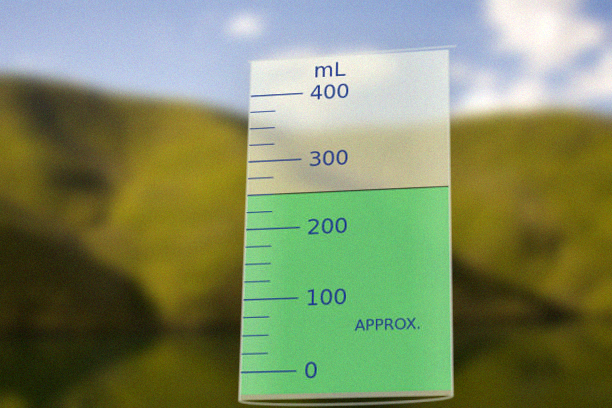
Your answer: 250 mL
